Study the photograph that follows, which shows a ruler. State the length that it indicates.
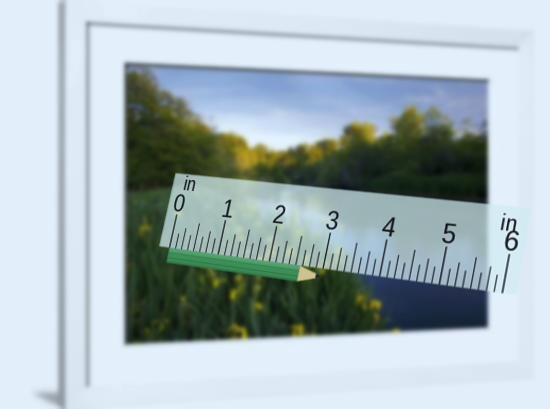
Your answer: 3 in
